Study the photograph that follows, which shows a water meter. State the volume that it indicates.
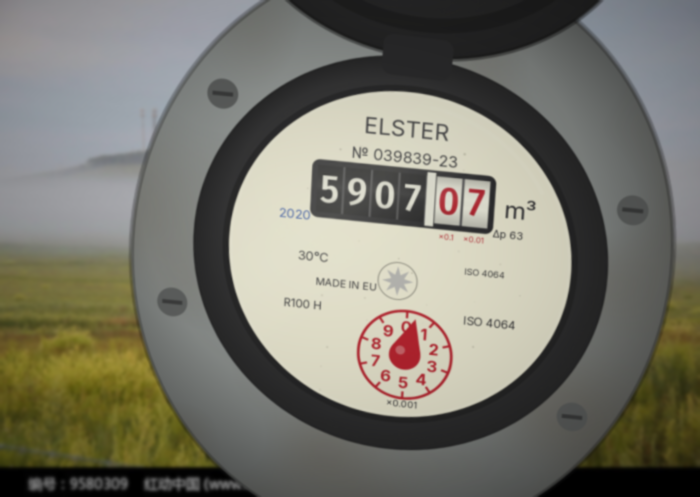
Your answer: 5907.070 m³
